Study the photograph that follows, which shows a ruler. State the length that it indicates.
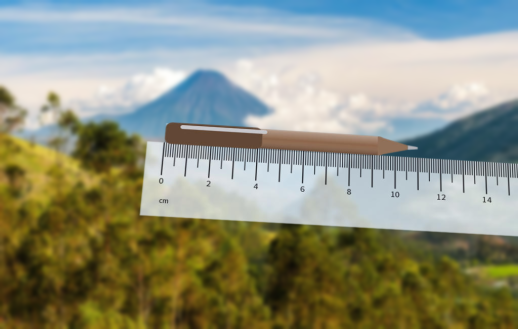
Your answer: 11 cm
